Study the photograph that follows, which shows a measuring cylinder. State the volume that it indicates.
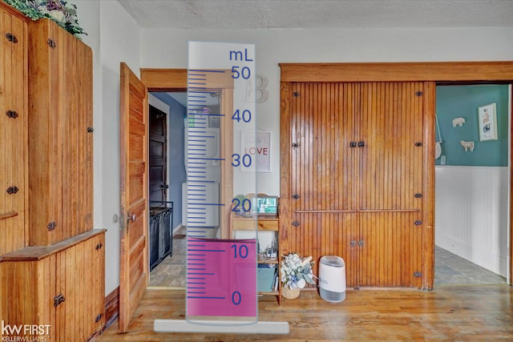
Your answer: 12 mL
